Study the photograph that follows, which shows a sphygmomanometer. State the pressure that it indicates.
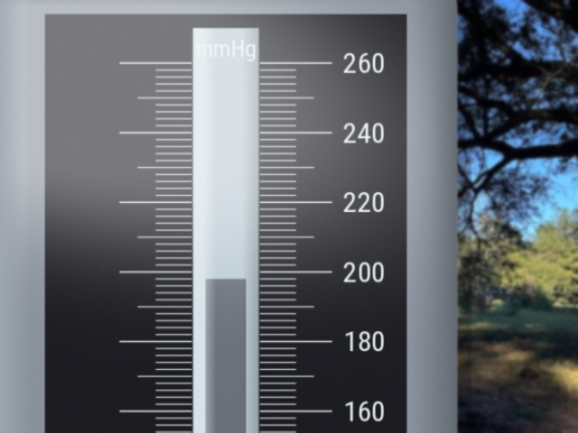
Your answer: 198 mmHg
